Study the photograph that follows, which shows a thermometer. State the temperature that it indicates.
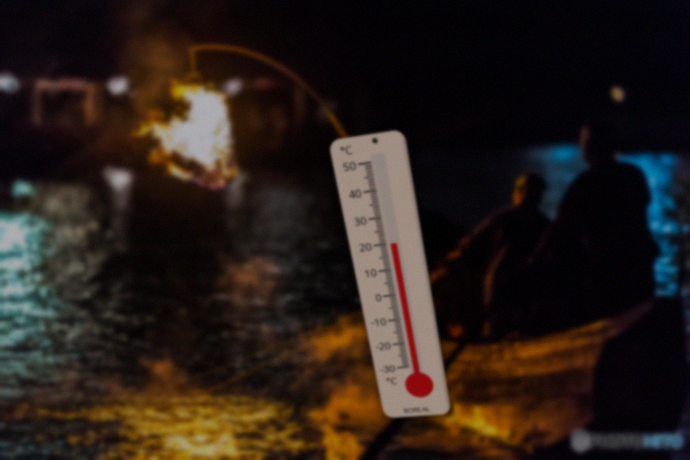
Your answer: 20 °C
